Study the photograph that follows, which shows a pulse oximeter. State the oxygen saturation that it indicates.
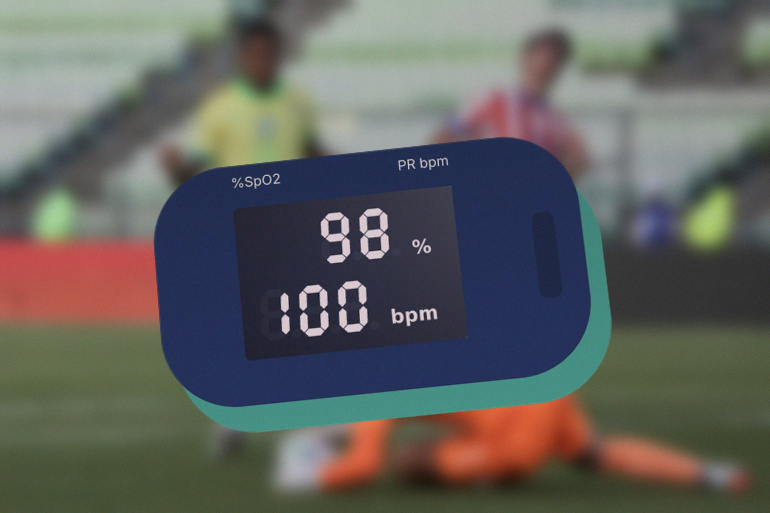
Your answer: 98 %
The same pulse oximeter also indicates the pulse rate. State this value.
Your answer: 100 bpm
